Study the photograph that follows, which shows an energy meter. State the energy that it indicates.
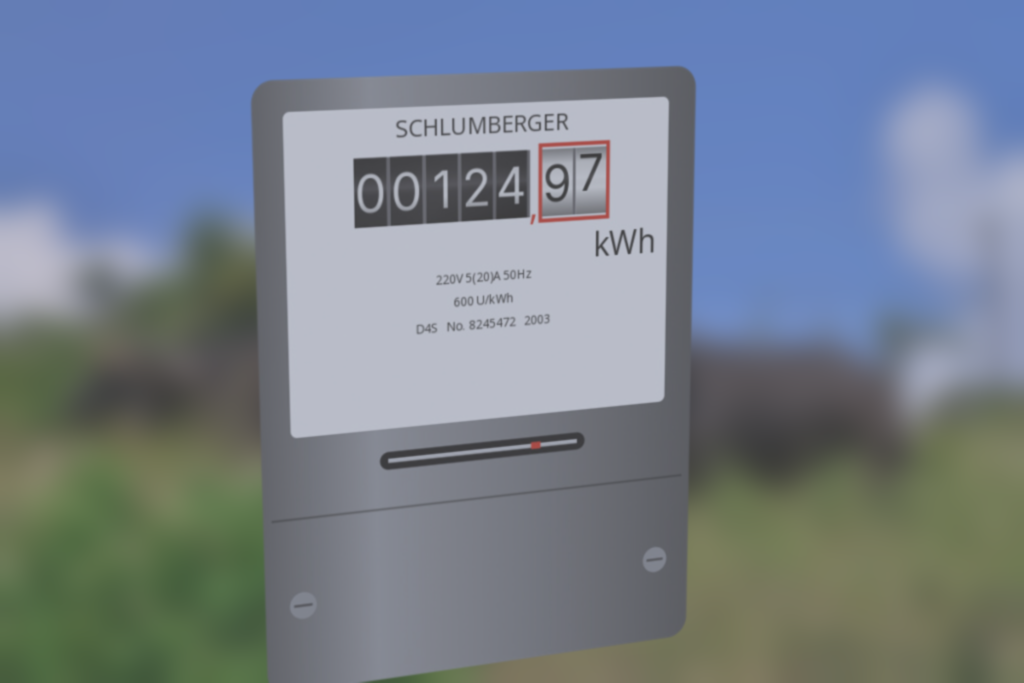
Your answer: 124.97 kWh
